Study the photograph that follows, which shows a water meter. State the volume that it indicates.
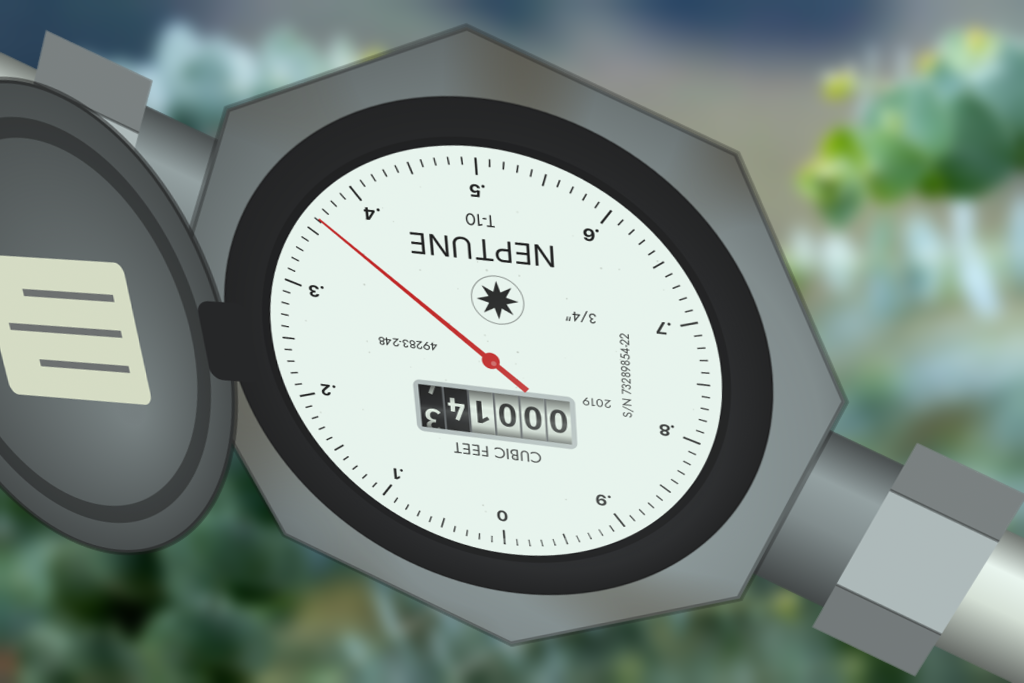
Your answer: 143.36 ft³
